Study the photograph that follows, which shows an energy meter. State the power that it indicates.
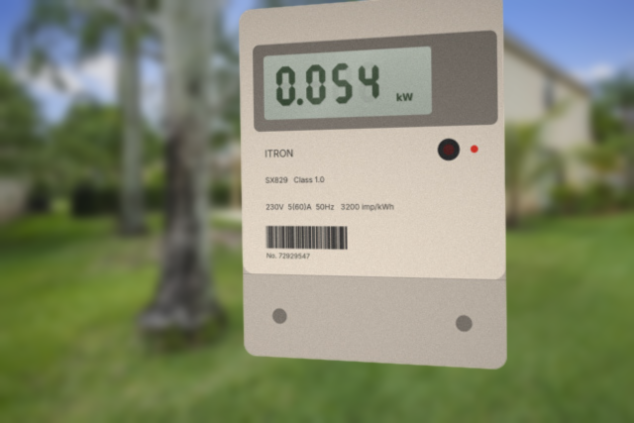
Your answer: 0.054 kW
